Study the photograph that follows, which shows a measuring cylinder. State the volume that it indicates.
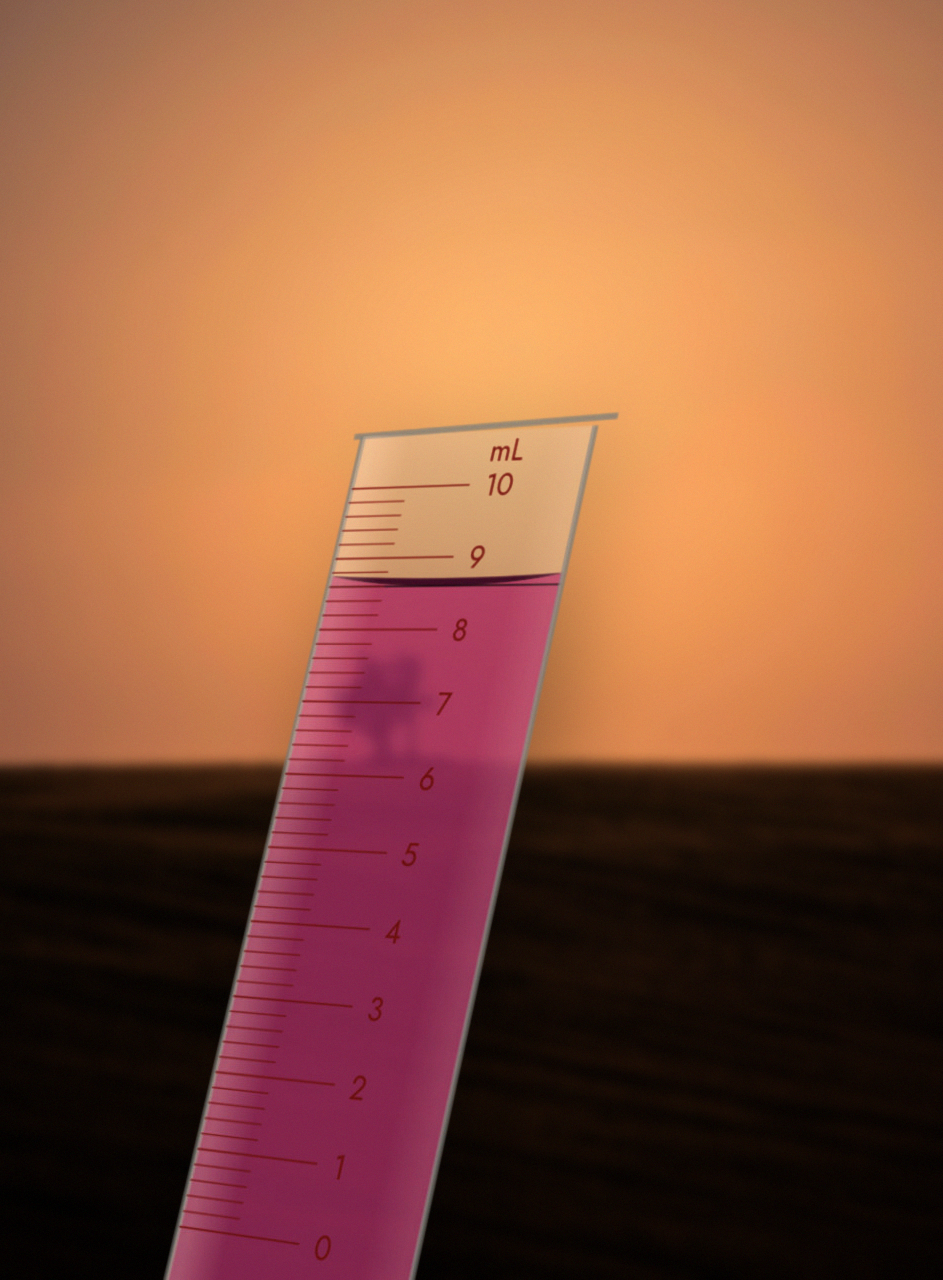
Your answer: 8.6 mL
